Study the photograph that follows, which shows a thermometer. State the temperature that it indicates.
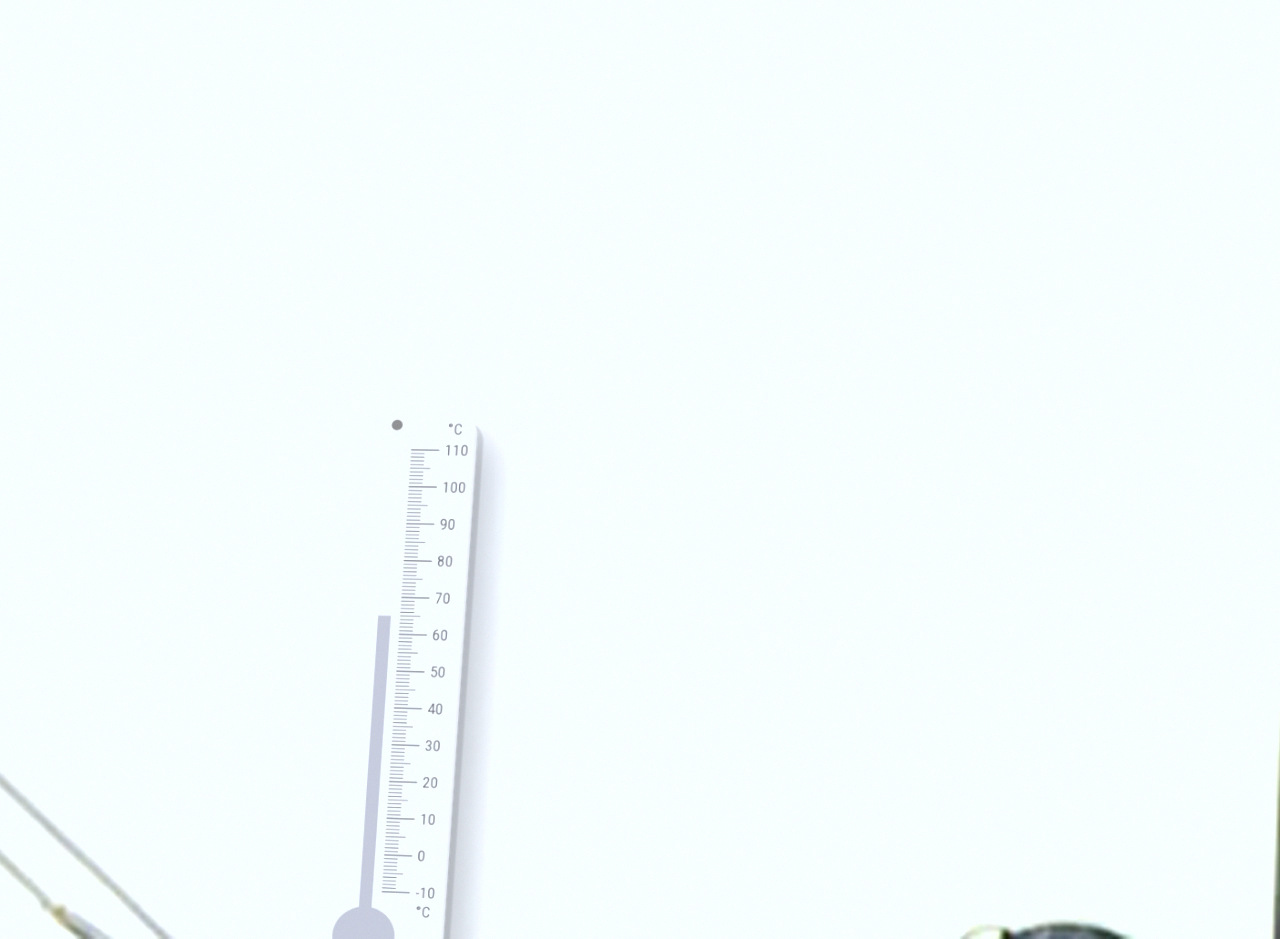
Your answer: 65 °C
